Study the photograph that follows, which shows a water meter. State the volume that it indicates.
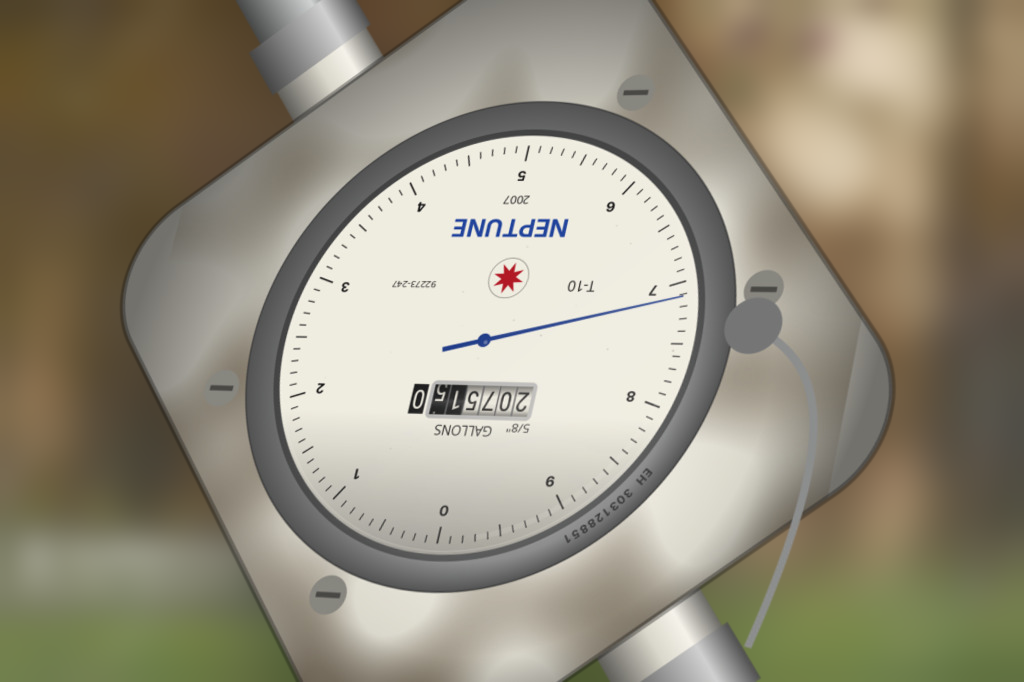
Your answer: 2075147.1 gal
